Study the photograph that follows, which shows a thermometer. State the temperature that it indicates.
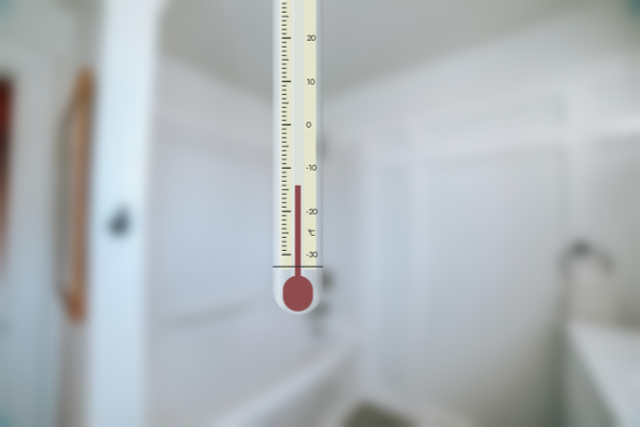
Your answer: -14 °C
